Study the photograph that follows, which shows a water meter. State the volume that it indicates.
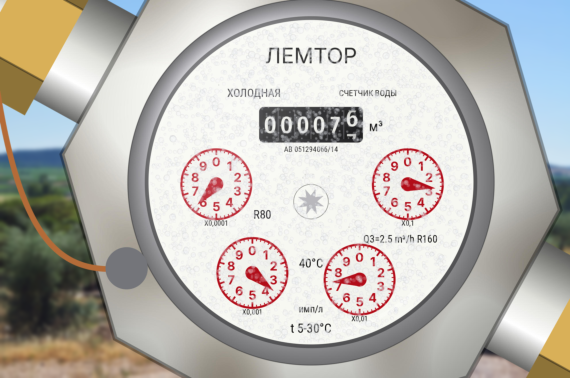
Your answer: 76.2736 m³
